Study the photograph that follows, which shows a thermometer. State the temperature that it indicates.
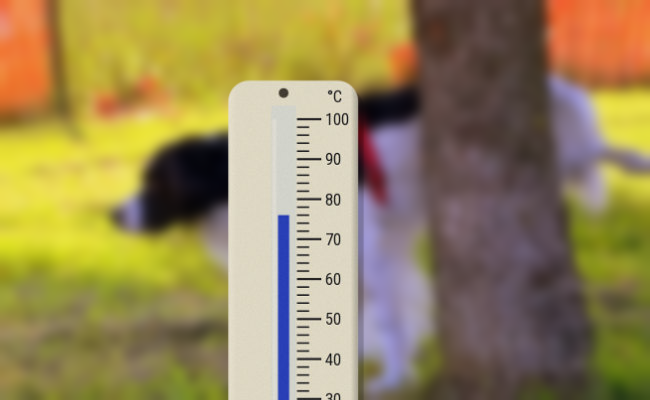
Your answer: 76 °C
